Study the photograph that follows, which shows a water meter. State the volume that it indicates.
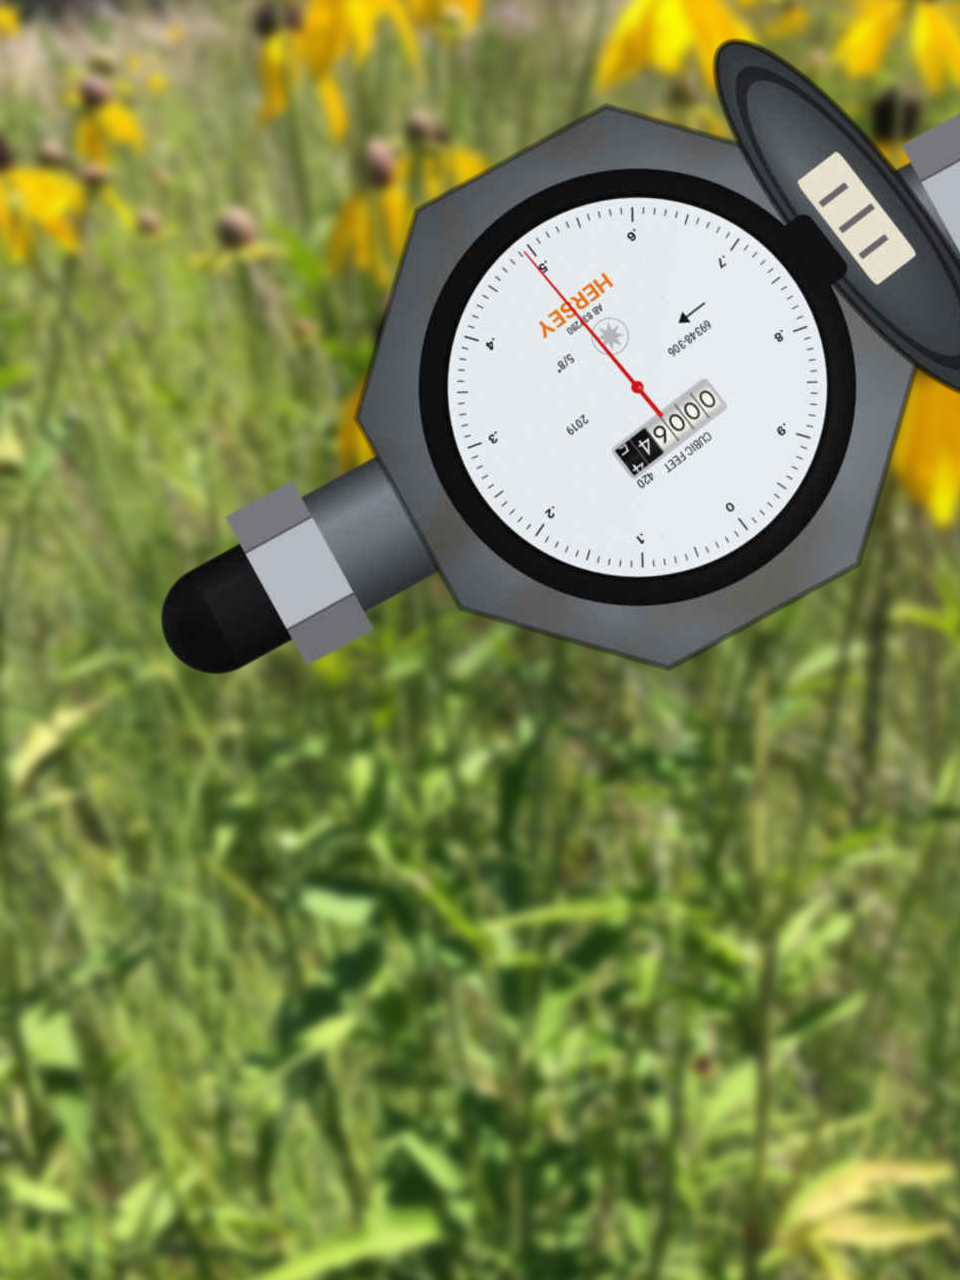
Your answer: 644.49 ft³
